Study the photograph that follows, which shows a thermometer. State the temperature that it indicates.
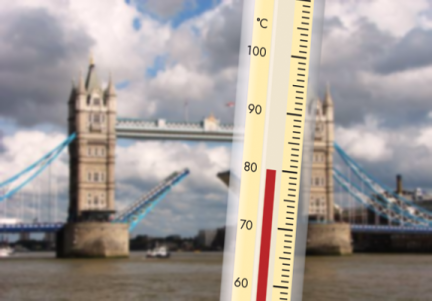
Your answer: 80 °C
